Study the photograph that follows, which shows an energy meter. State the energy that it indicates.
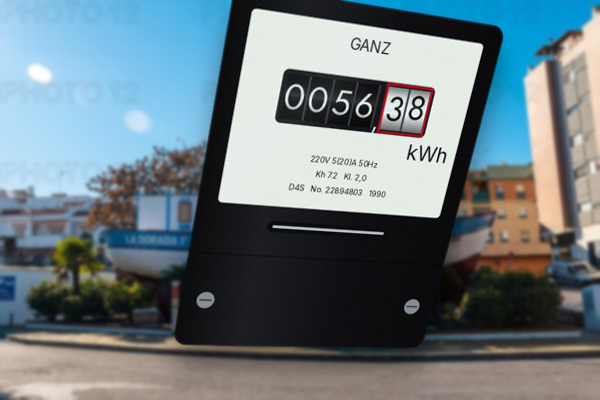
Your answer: 56.38 kWh
